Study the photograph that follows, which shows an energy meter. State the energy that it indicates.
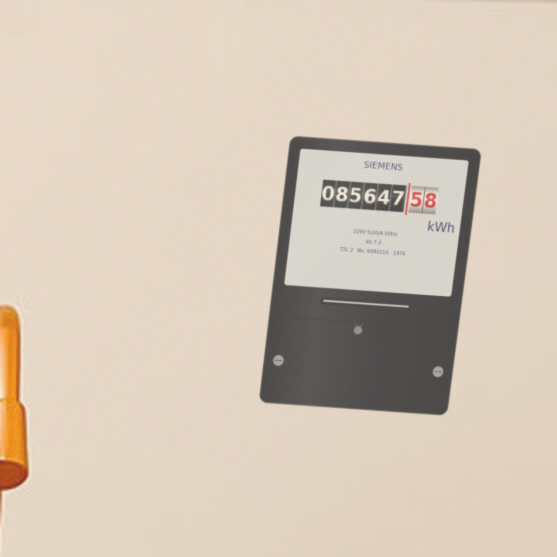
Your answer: 85647.58 kWh
